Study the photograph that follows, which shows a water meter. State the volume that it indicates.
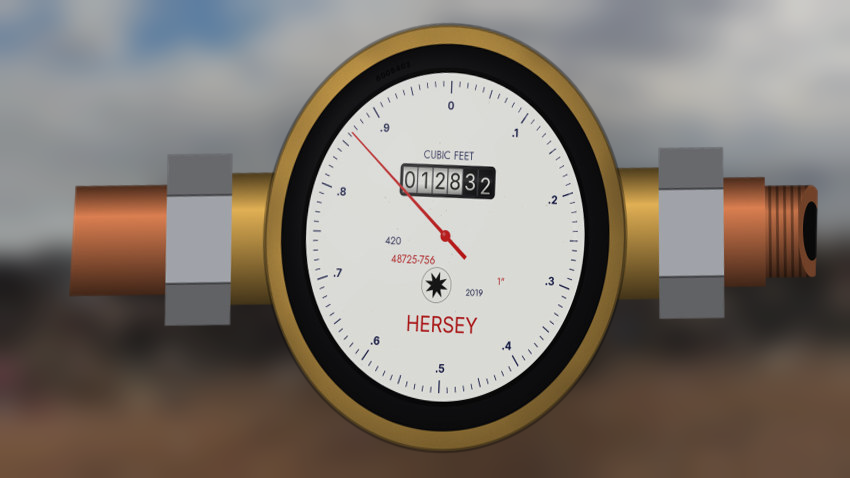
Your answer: 12831.86 ft³
